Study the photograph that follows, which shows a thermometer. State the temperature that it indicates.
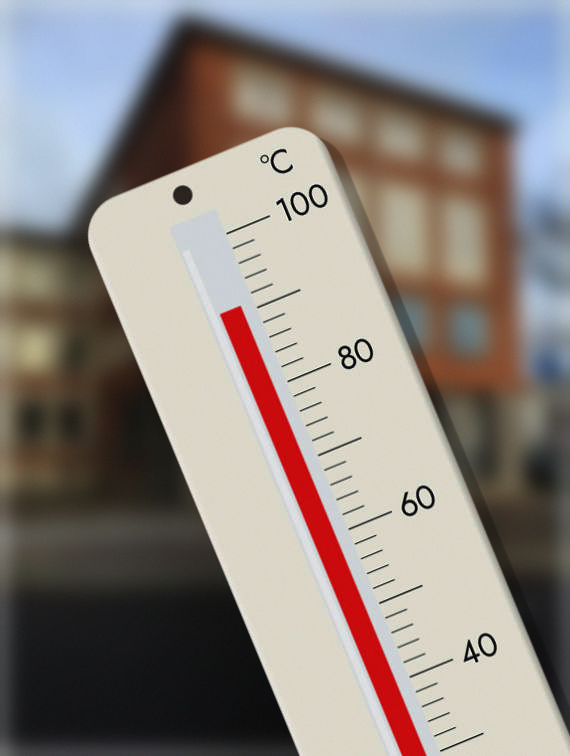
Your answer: 91 °C
